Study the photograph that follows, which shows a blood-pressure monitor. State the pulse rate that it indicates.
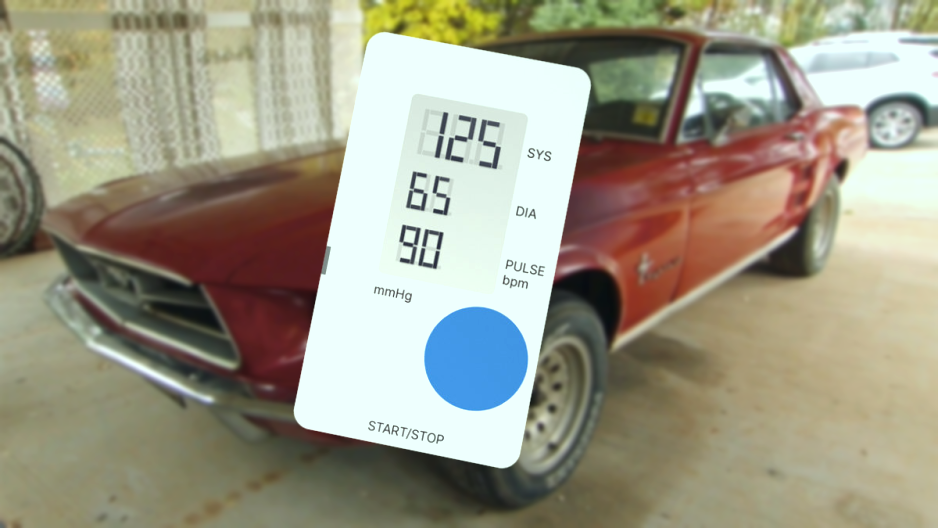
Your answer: 90 bpm
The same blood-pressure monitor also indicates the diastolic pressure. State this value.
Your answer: 65 mmHg
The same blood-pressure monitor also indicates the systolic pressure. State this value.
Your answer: 125 mmHg
